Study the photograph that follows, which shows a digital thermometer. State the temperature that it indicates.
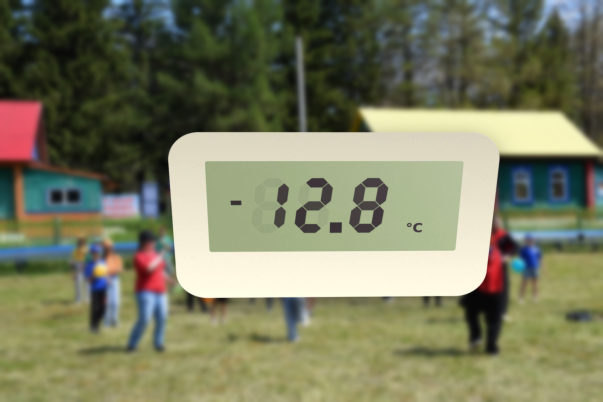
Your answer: -12.8 °C
